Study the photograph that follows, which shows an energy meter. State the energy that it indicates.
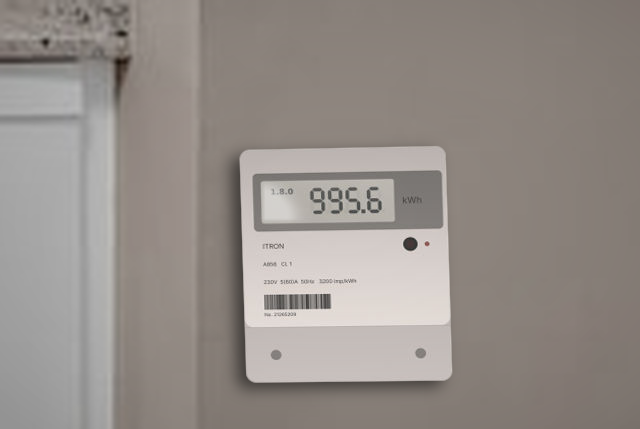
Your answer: 995.6 kWh
